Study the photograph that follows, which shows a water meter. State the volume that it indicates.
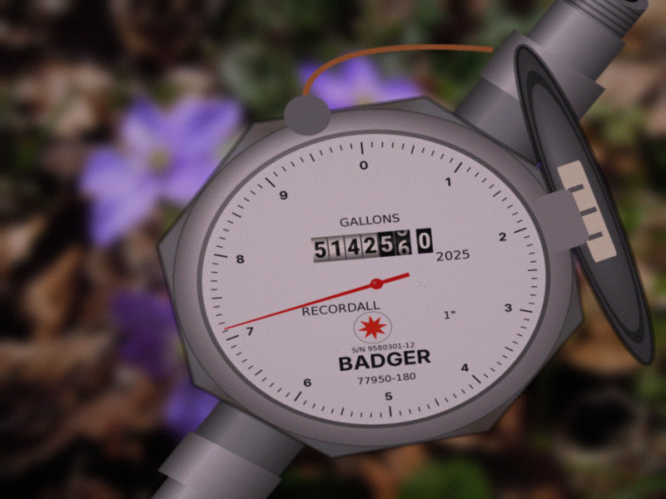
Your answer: 5142557.1 gal
